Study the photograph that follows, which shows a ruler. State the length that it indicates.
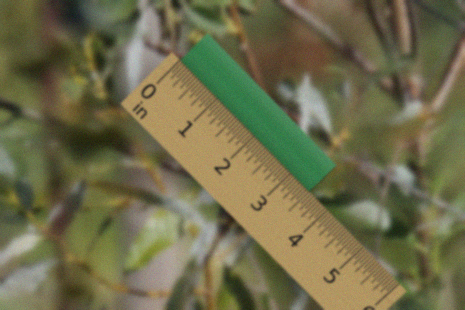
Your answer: 3.5 in
